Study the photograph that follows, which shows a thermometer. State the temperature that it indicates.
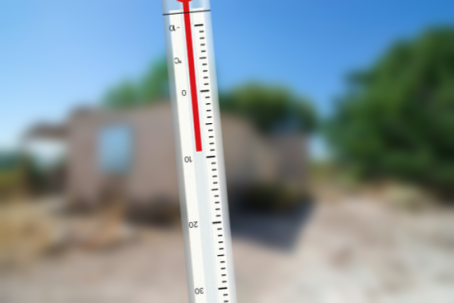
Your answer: 9 °C
